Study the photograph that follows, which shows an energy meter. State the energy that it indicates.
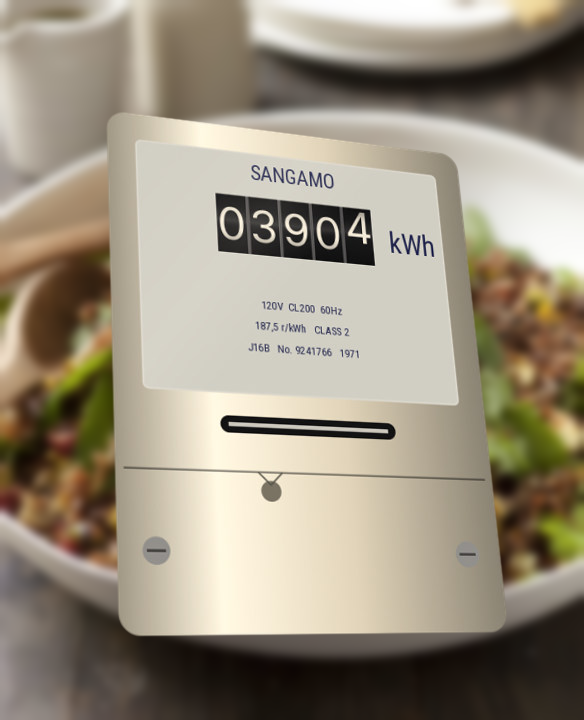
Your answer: 3904 kWh
